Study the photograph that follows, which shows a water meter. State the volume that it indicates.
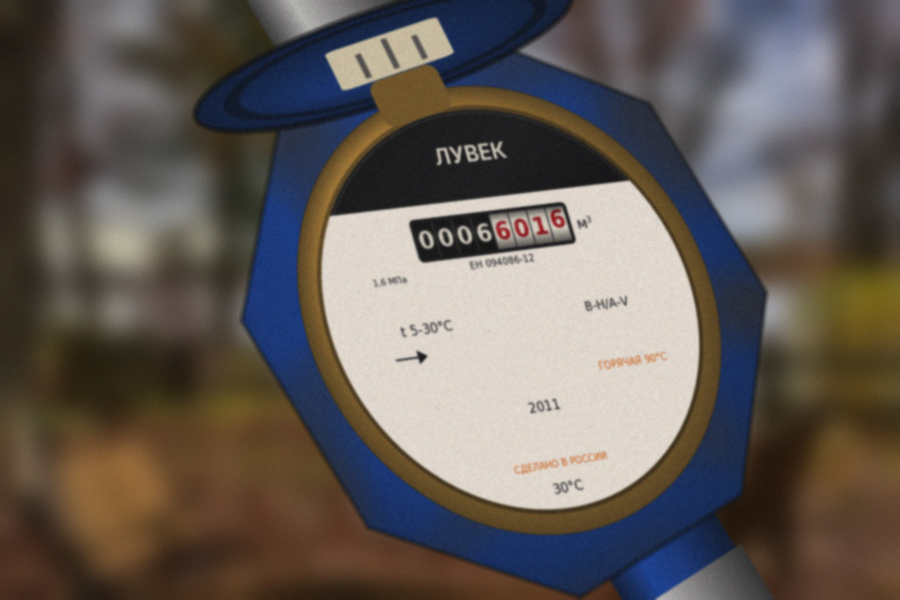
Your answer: 6.6016 m³
